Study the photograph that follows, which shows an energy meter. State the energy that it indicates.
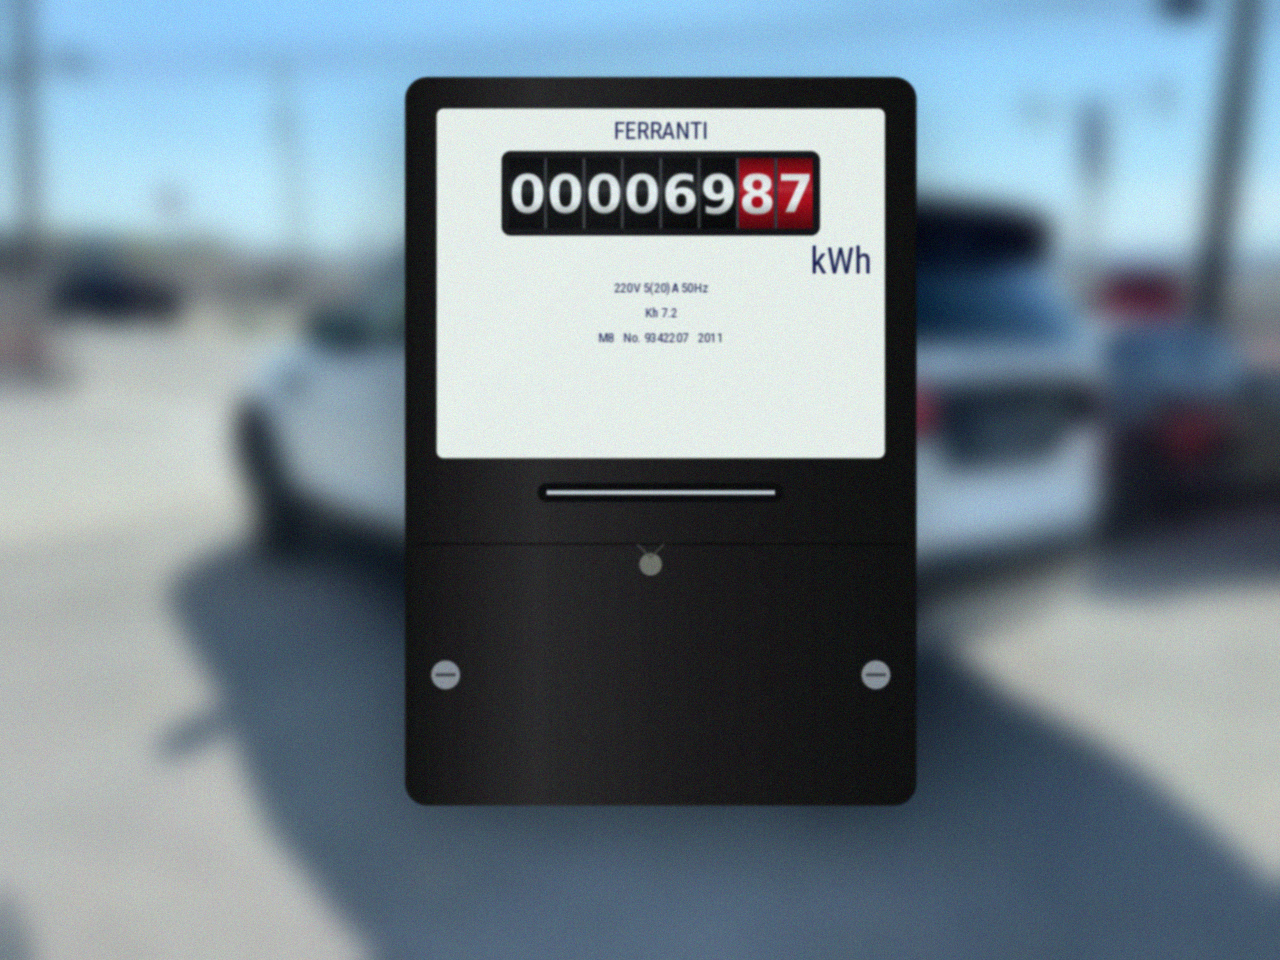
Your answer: 69.87 kWh
